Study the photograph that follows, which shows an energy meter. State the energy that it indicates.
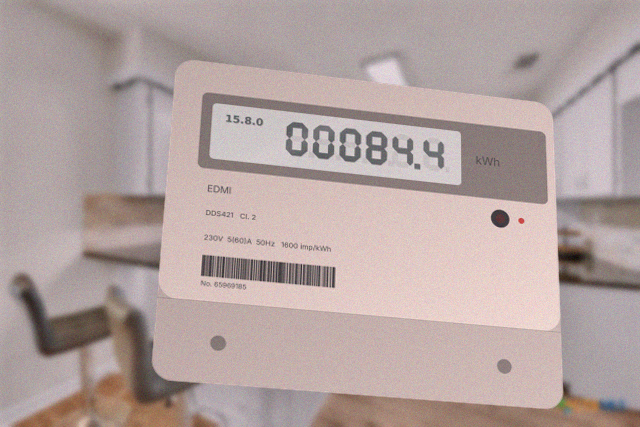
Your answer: 84.4 kWh
